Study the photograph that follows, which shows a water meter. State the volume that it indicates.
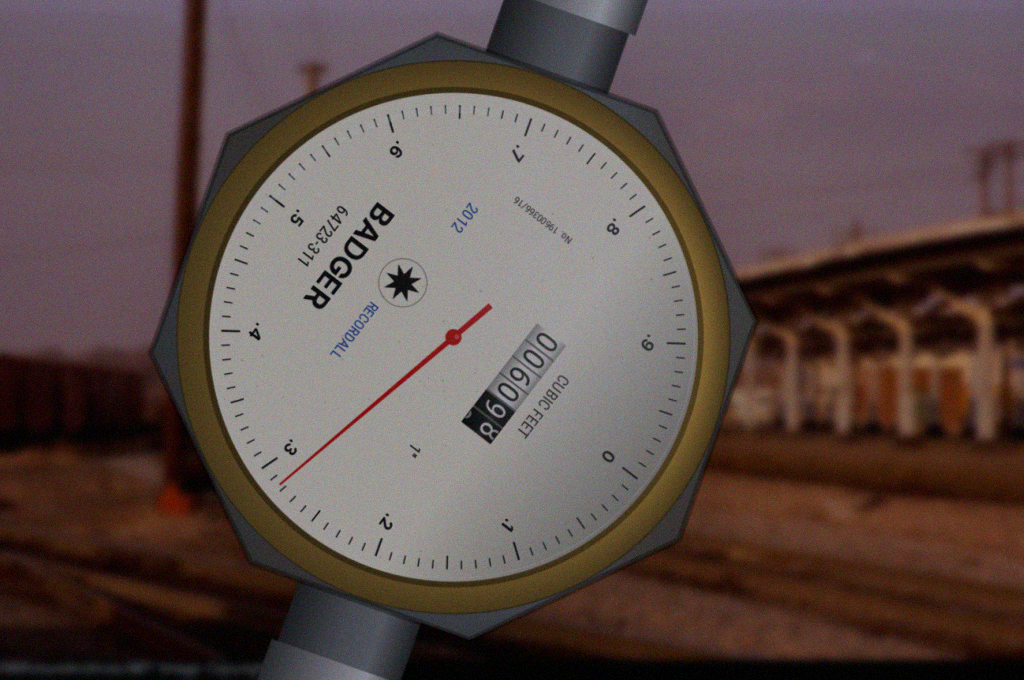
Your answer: 6098.28 ft³
